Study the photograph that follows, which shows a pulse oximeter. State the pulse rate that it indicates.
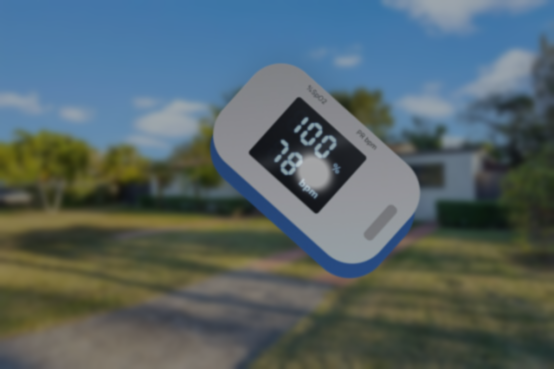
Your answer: 78 bpm
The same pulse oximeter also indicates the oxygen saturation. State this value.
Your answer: 100 %
